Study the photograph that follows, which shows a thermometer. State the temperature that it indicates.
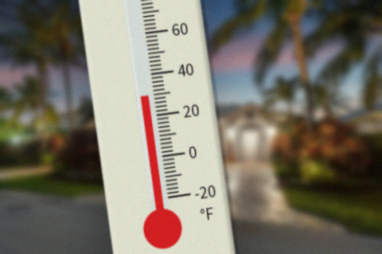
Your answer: 30 °F
